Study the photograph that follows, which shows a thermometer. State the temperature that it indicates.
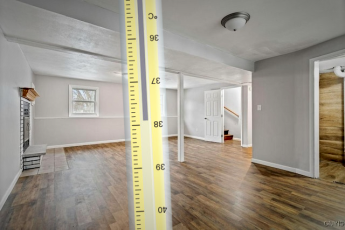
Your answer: 37.9 °C
